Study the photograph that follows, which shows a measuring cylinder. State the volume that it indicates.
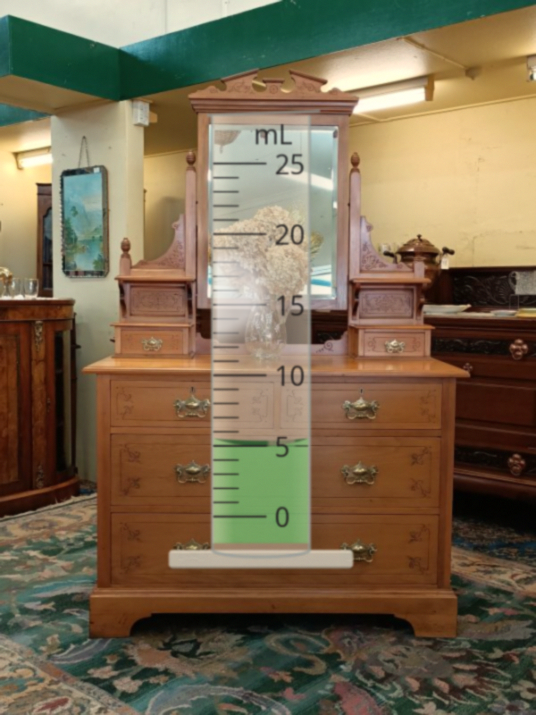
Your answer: 5 mL
